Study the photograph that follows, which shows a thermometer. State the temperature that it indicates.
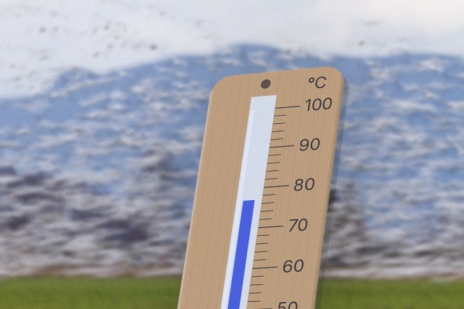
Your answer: 77 °C
